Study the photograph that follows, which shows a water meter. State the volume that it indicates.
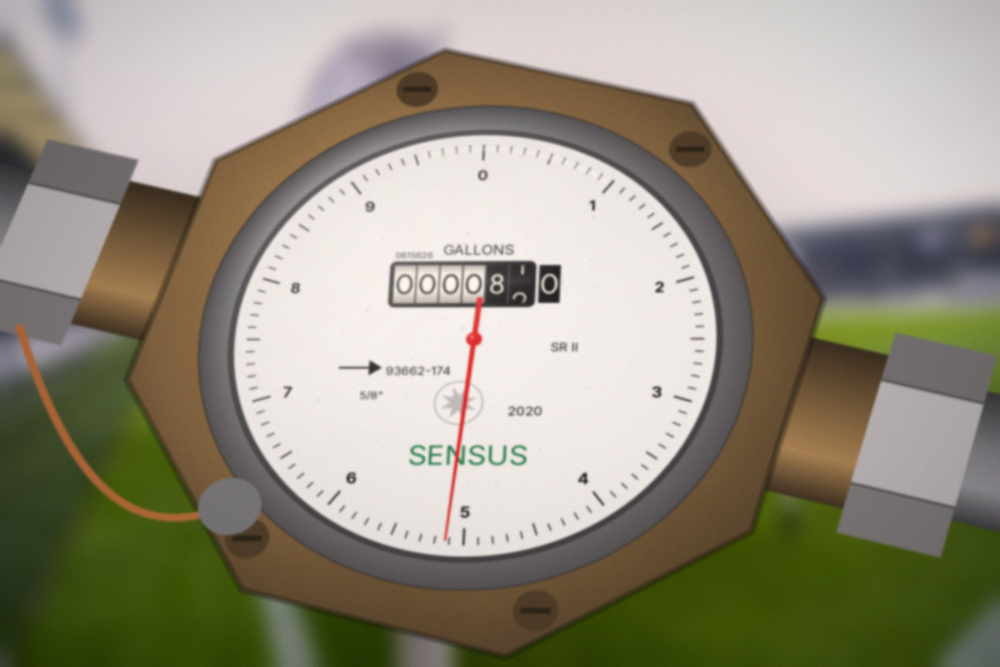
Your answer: 815.1 gal
